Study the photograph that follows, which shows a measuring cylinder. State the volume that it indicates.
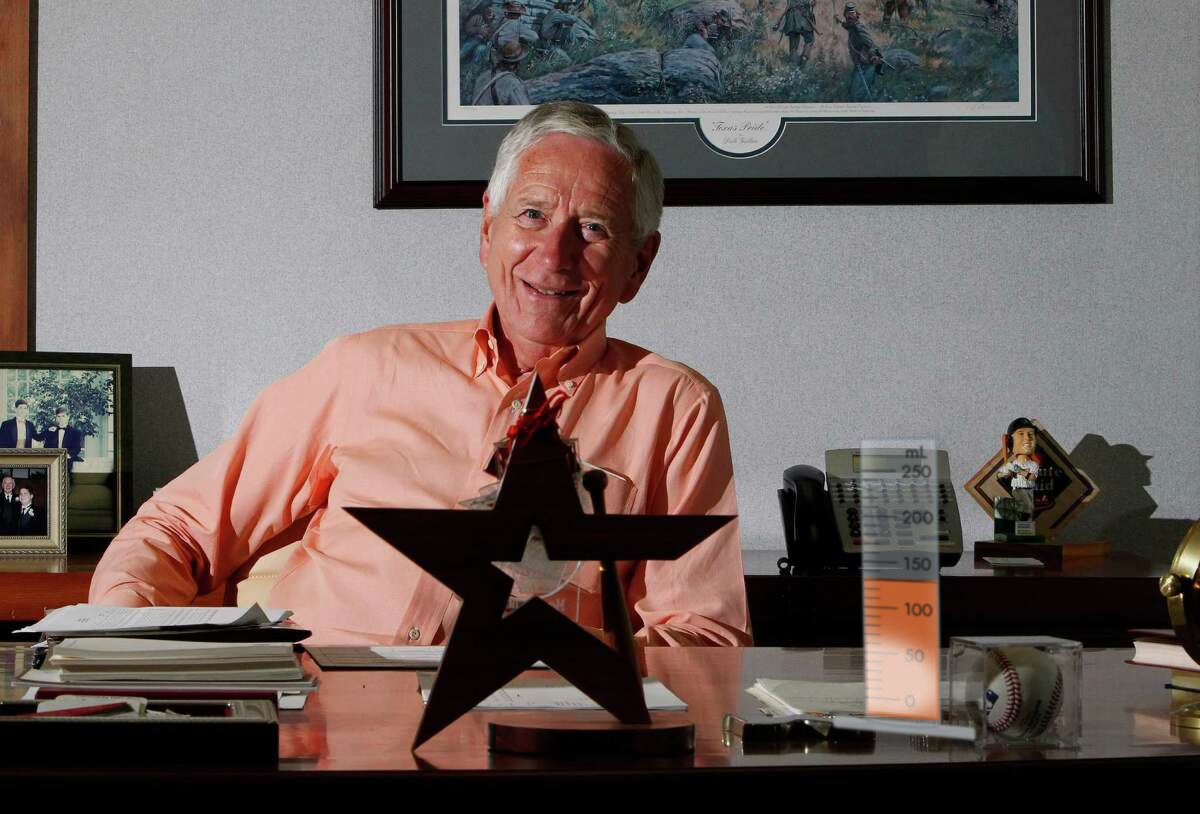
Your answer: 130 mL
